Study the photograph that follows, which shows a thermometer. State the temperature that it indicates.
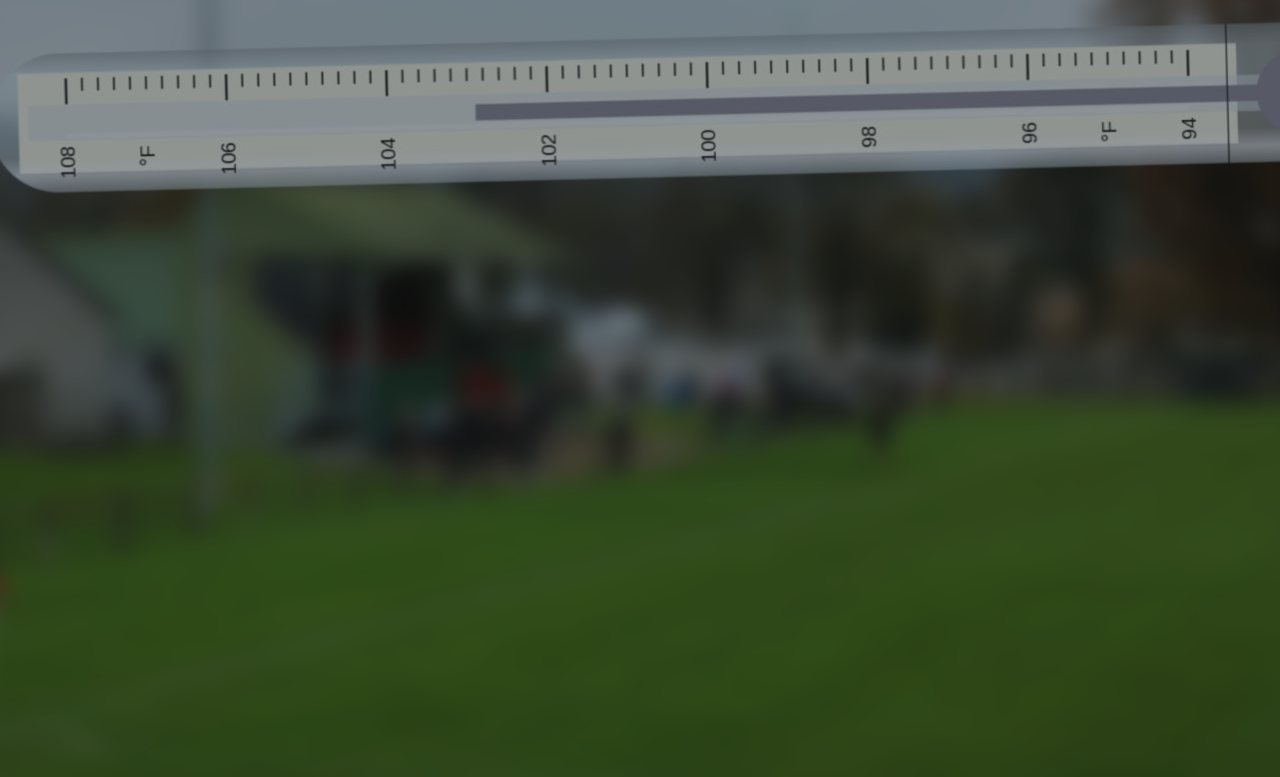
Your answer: 102.9 °F
